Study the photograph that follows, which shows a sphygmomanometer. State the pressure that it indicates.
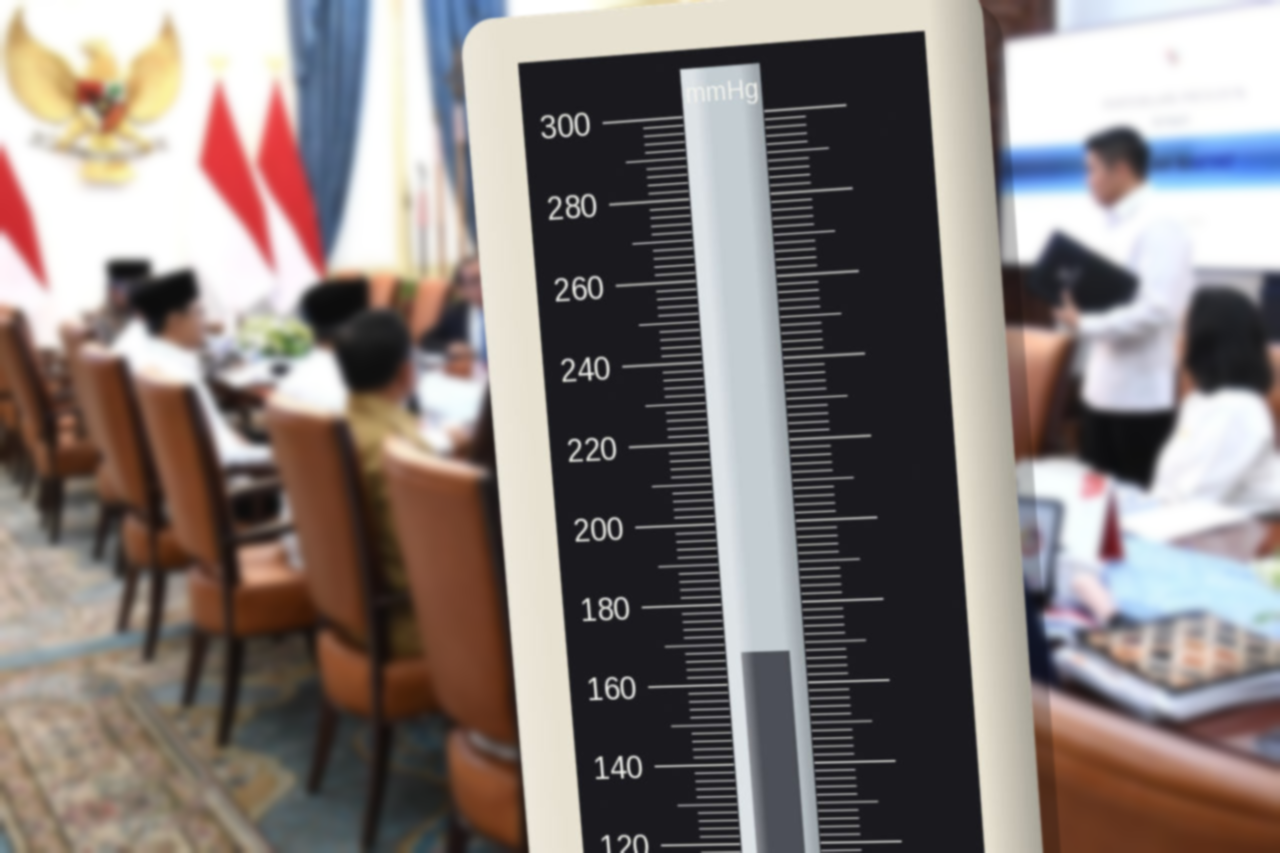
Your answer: 168 mmHg
